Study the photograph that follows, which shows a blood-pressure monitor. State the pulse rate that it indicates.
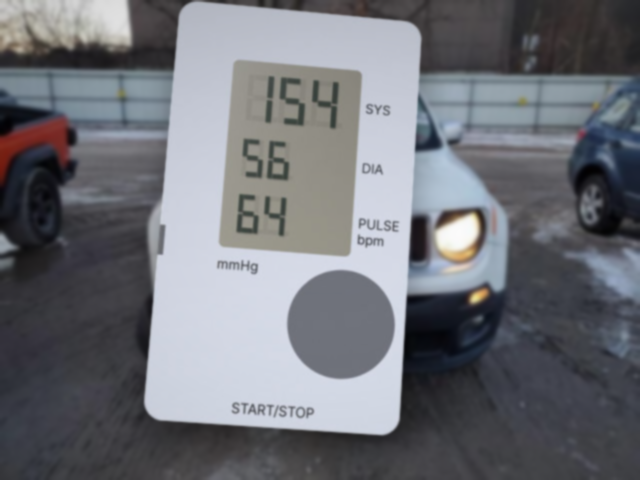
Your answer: 64 bpm
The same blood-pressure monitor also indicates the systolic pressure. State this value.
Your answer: 154 mmHg
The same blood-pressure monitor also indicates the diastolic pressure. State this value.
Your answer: 56 mmHg
